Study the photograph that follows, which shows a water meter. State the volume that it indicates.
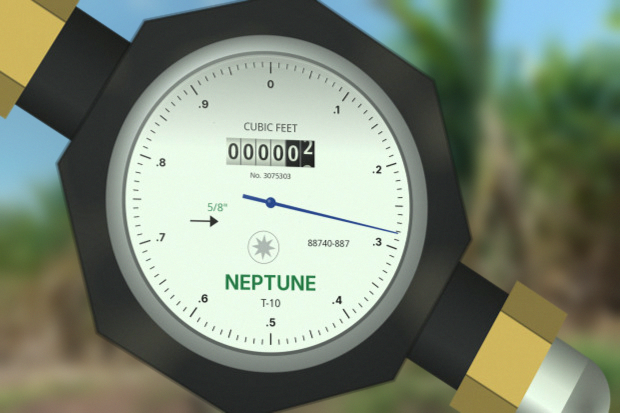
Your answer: 2.28 ft³
